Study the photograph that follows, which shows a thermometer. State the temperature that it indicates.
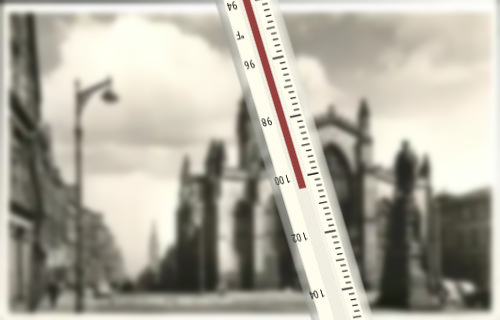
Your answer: 100.4 °F
